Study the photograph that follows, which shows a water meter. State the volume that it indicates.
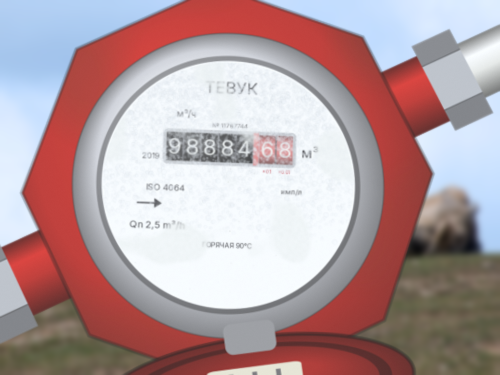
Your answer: 98884.68 m³
